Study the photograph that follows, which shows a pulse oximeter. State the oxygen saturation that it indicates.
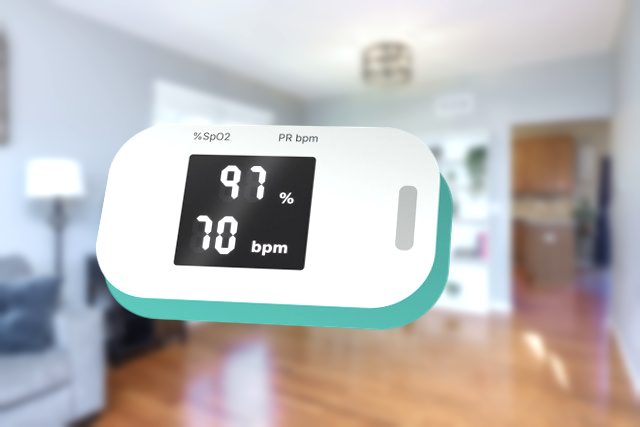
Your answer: 97 %
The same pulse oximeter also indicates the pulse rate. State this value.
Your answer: 70 bpm
